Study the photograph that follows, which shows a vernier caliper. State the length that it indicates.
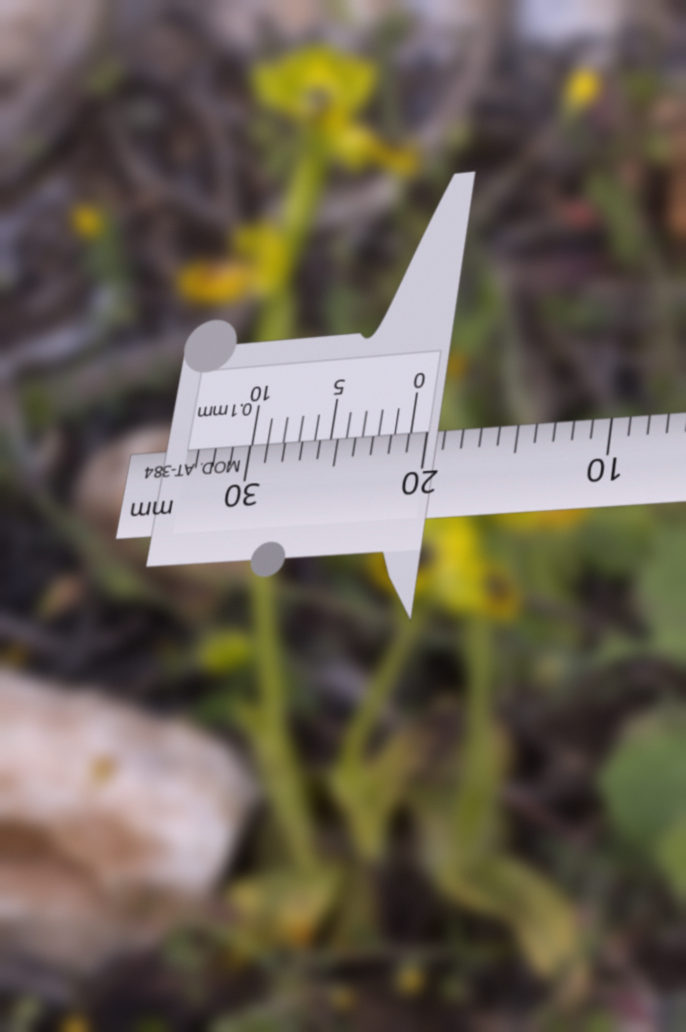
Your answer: 20.9 mm
